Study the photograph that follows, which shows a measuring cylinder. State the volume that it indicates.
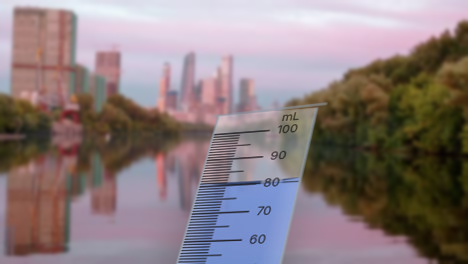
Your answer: 80 mL
